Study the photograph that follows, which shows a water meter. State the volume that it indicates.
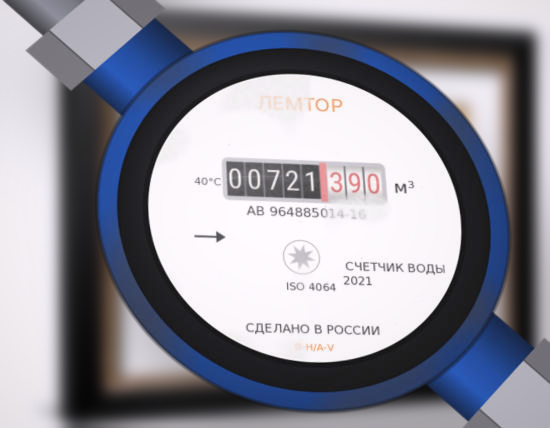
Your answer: 721.390 m³
